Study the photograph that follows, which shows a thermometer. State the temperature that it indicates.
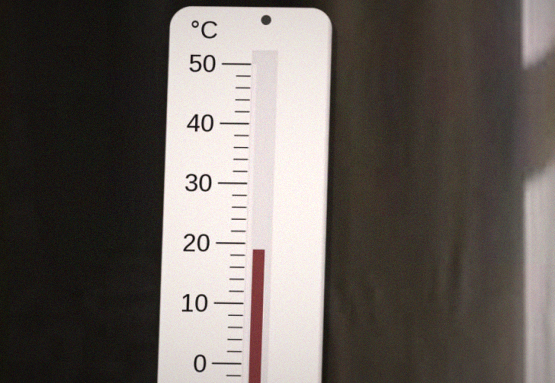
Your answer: 19 °C
